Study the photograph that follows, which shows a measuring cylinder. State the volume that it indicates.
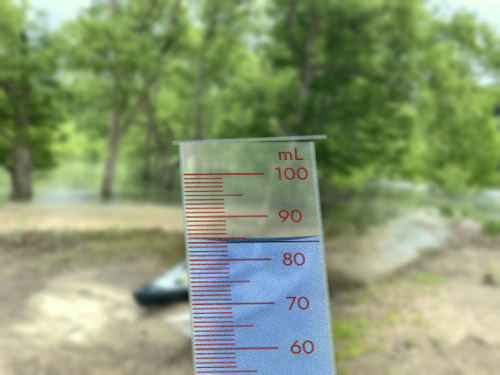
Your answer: 84 mL
